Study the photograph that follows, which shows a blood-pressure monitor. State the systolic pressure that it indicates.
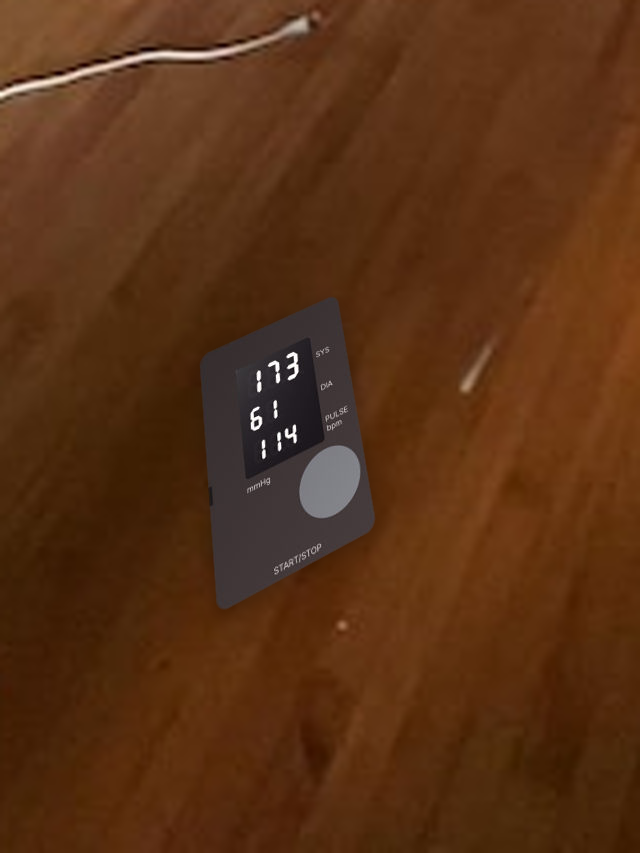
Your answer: 173 mmHg
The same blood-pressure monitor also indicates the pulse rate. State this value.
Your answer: 114 bpm
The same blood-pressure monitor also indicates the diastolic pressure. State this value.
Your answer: 61 mmHg
